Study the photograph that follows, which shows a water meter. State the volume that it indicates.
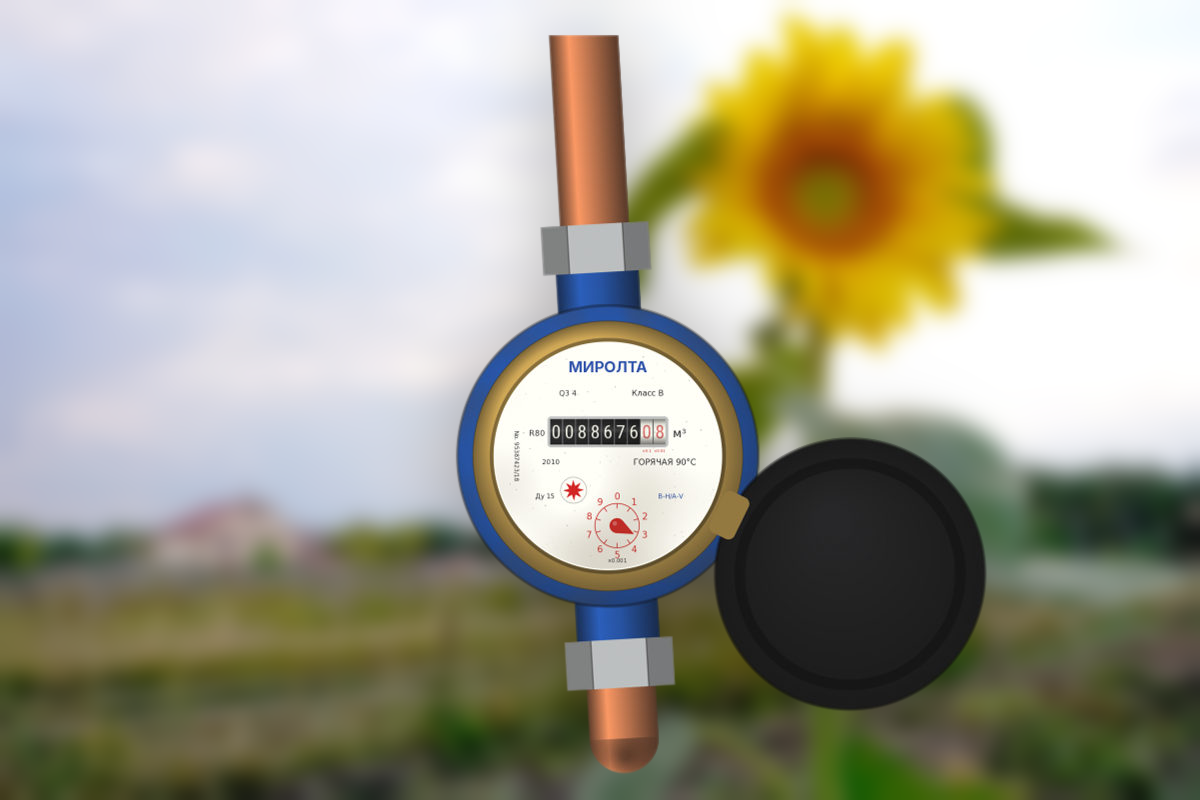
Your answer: 88676.083 m³
